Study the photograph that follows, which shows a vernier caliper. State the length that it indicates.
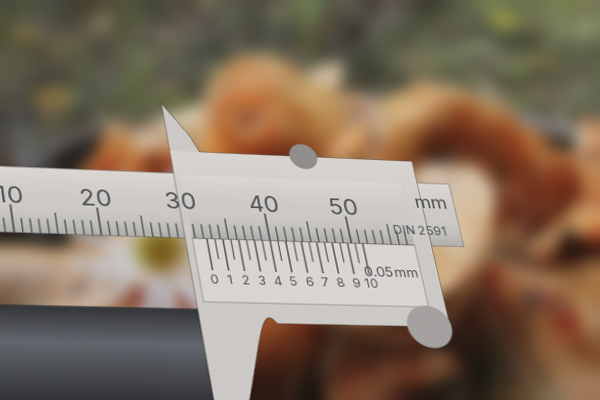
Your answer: 32.4 mm
